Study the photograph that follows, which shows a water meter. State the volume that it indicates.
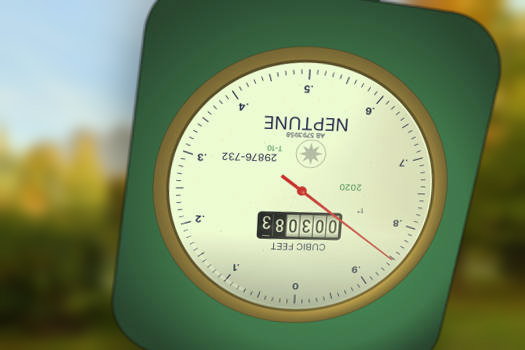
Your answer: 3082.85 ft³
